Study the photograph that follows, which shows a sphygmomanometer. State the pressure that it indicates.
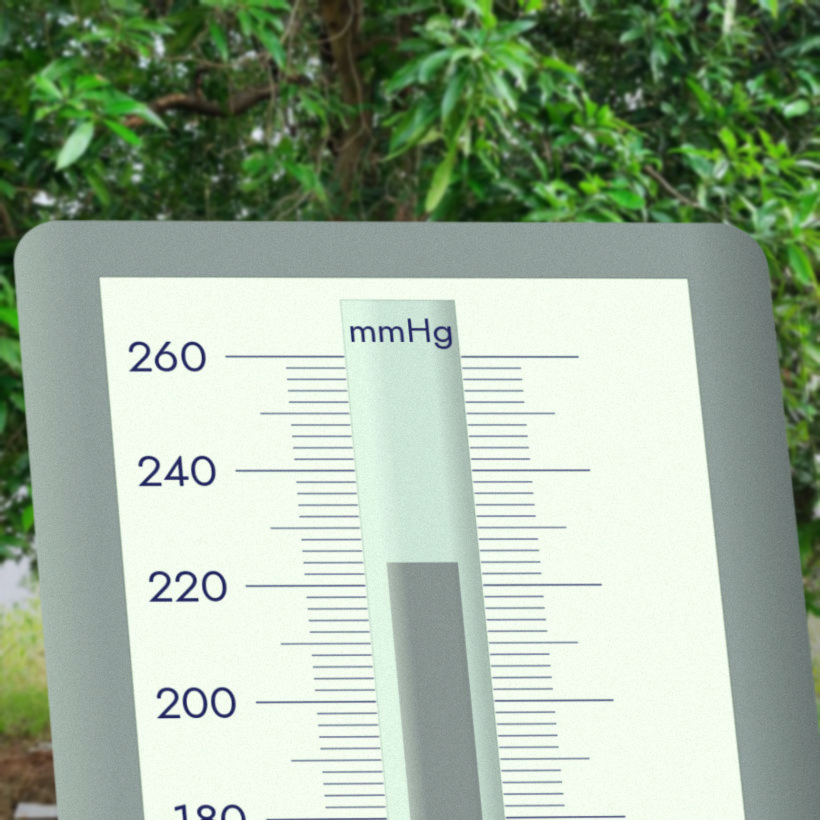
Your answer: 224 mmHg
